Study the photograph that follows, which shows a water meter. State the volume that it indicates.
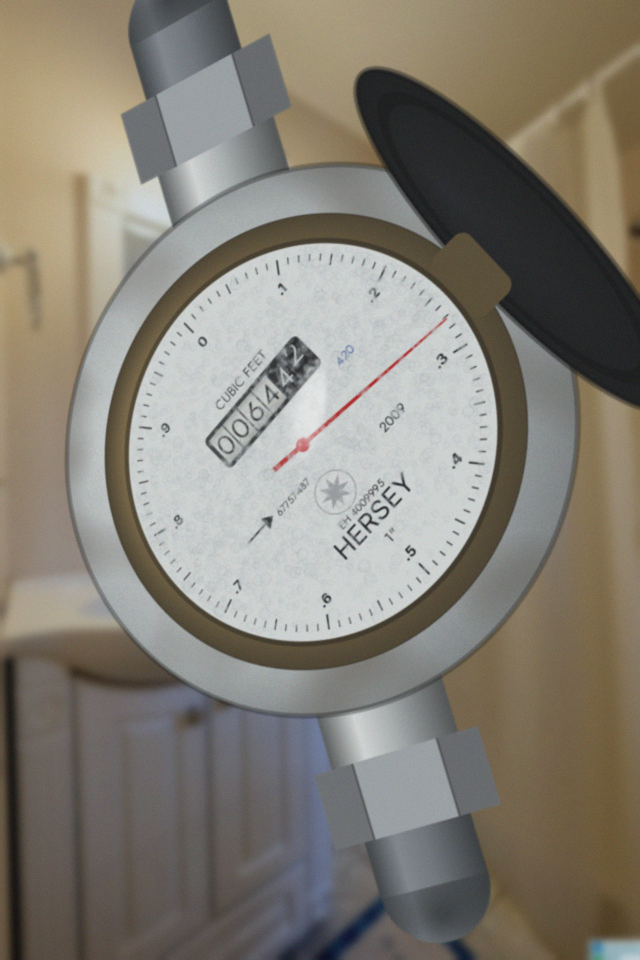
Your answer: 6442.27 ft³
